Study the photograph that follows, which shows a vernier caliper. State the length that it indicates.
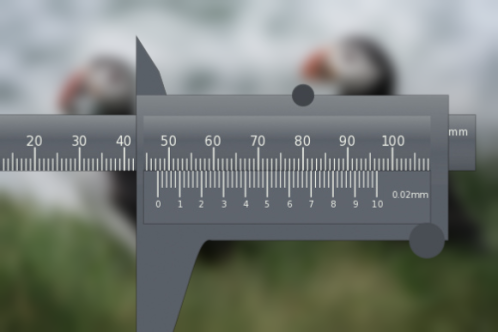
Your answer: 47.5 mm
